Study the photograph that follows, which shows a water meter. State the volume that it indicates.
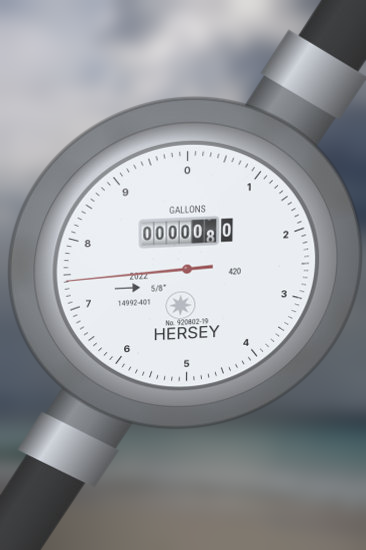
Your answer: 77.4 gal
